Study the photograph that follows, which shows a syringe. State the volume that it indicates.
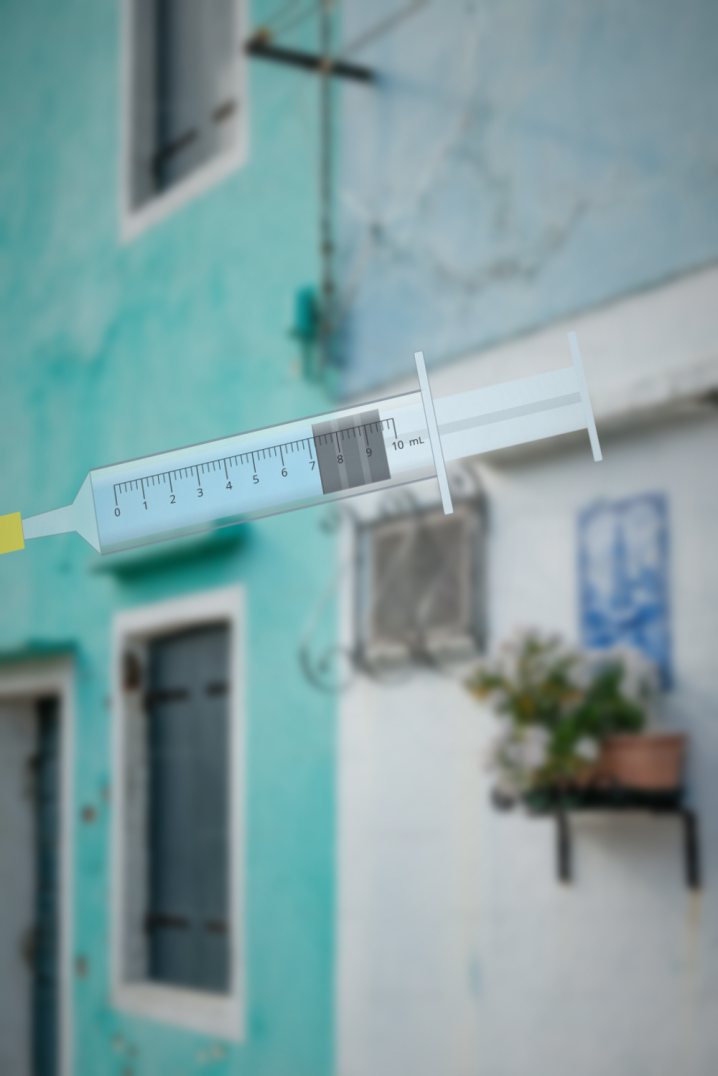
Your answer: 7.2 mL
